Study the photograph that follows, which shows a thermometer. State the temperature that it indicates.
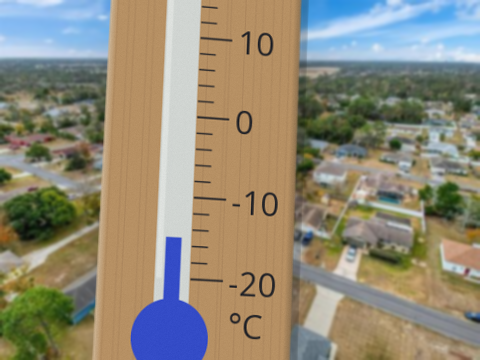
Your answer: -15 °C
